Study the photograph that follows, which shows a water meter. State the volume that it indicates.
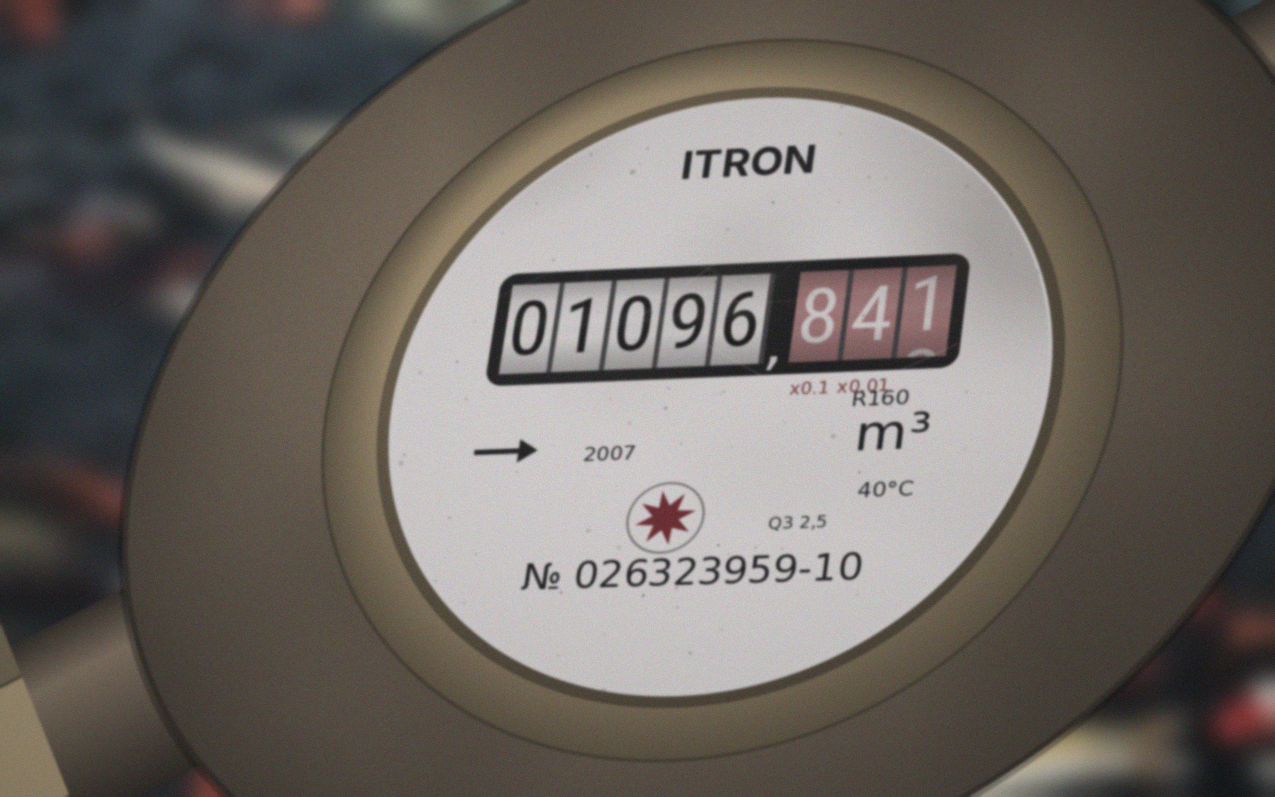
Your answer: 1096.841 m³
